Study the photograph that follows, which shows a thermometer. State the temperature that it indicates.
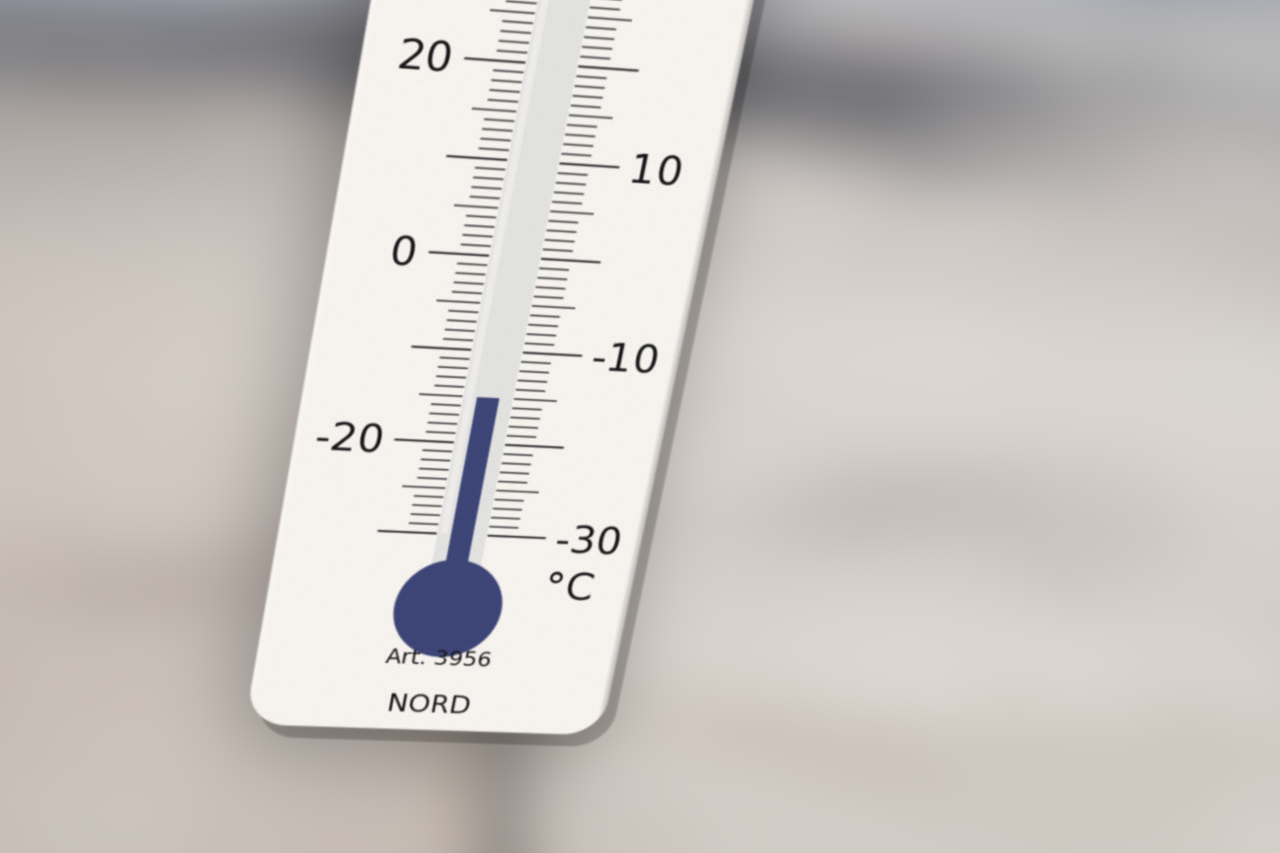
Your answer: -15 °C
